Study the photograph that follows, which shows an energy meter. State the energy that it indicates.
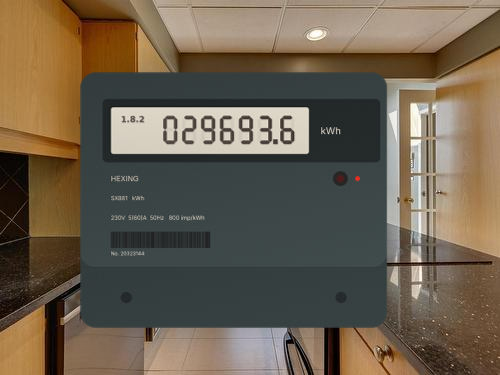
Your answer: 29693.6 kWh
